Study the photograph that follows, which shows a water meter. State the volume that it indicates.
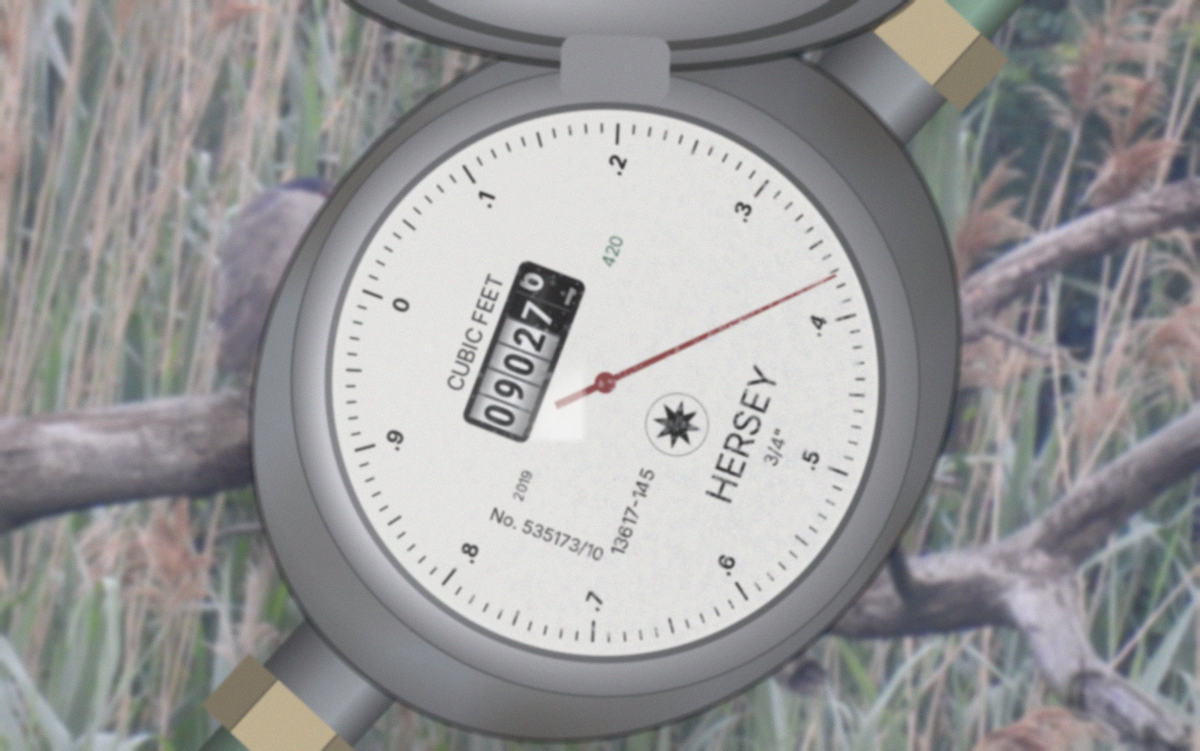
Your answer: 90276.37 ft³
